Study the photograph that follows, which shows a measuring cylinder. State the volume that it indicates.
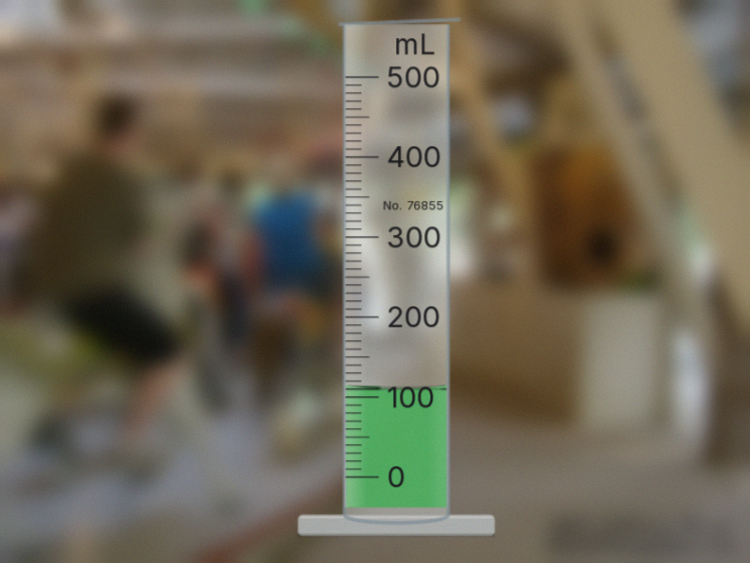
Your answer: 110 mL
